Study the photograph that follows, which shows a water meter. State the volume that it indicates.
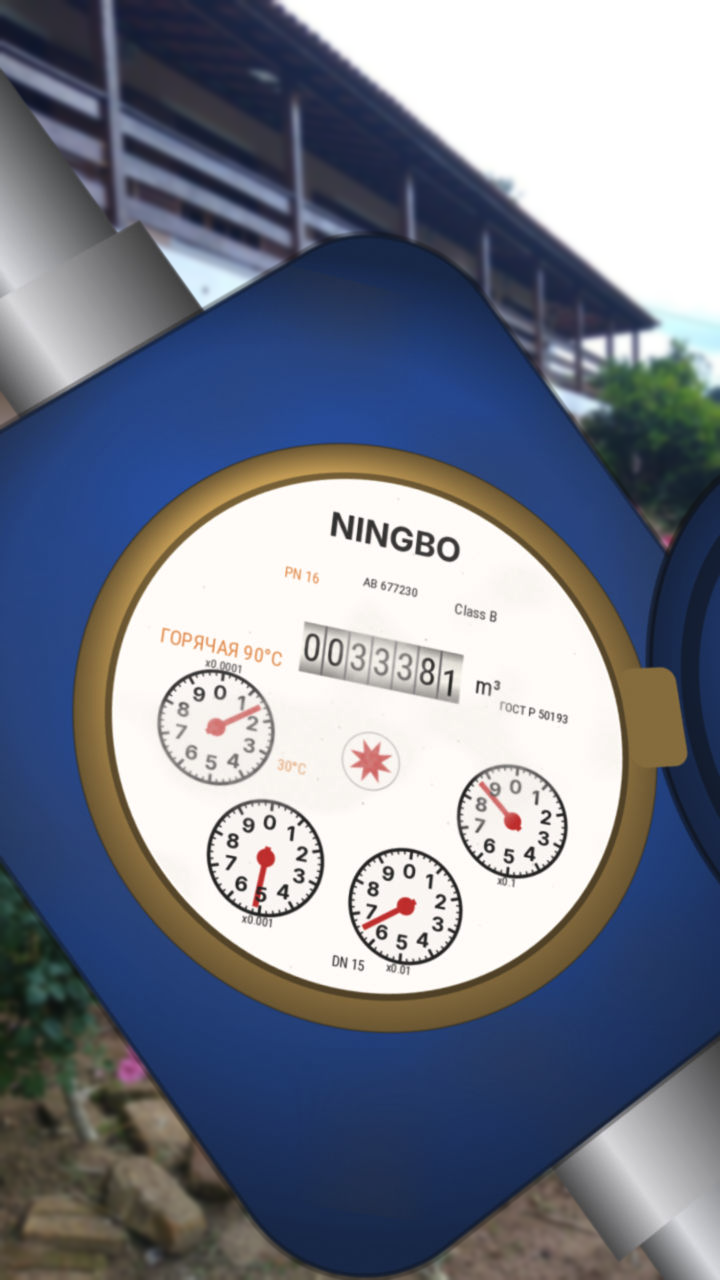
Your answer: 33380.8651 m³
